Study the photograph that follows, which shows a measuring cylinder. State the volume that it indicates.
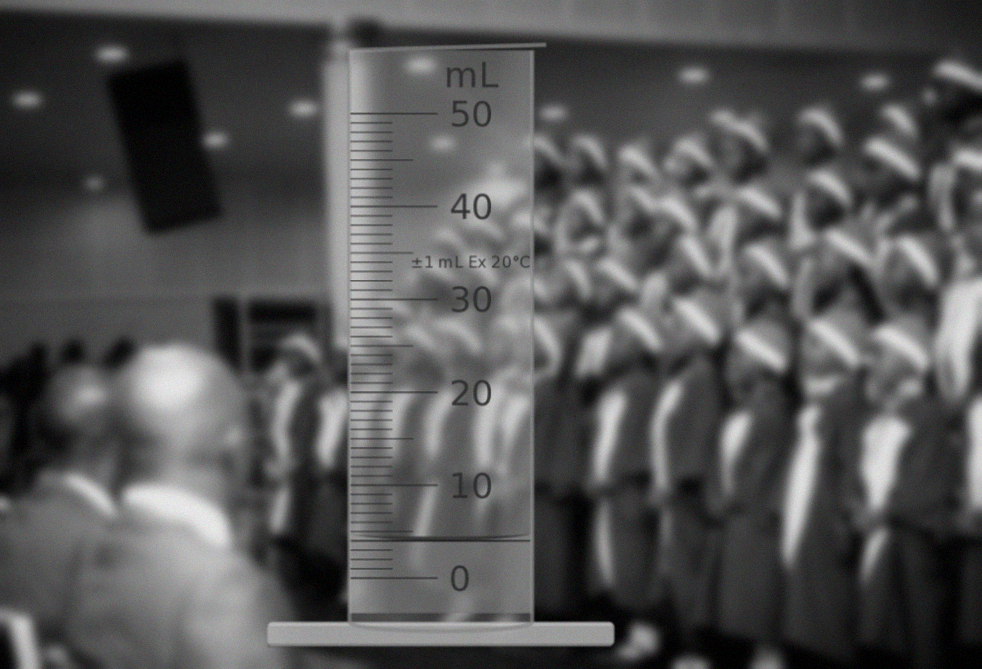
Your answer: 4 mL
